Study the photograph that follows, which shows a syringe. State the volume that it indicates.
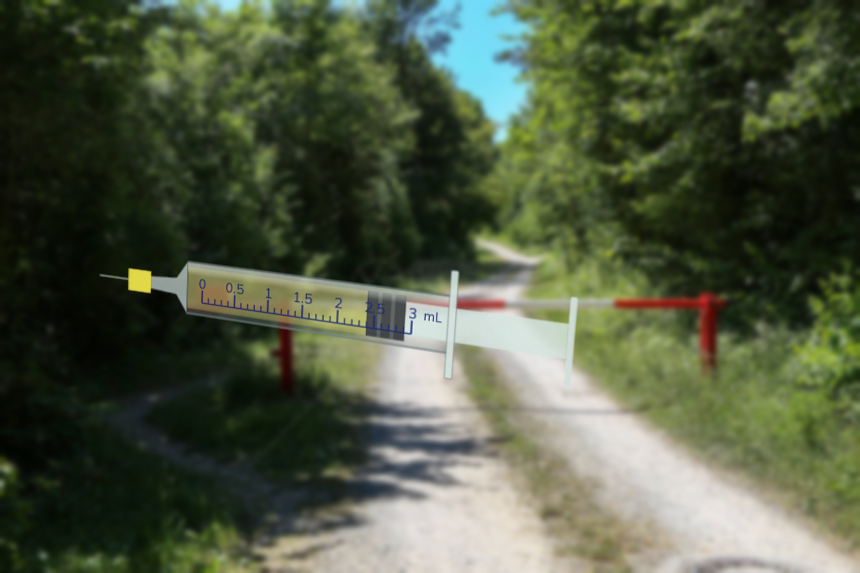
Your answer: 2.4 mL
